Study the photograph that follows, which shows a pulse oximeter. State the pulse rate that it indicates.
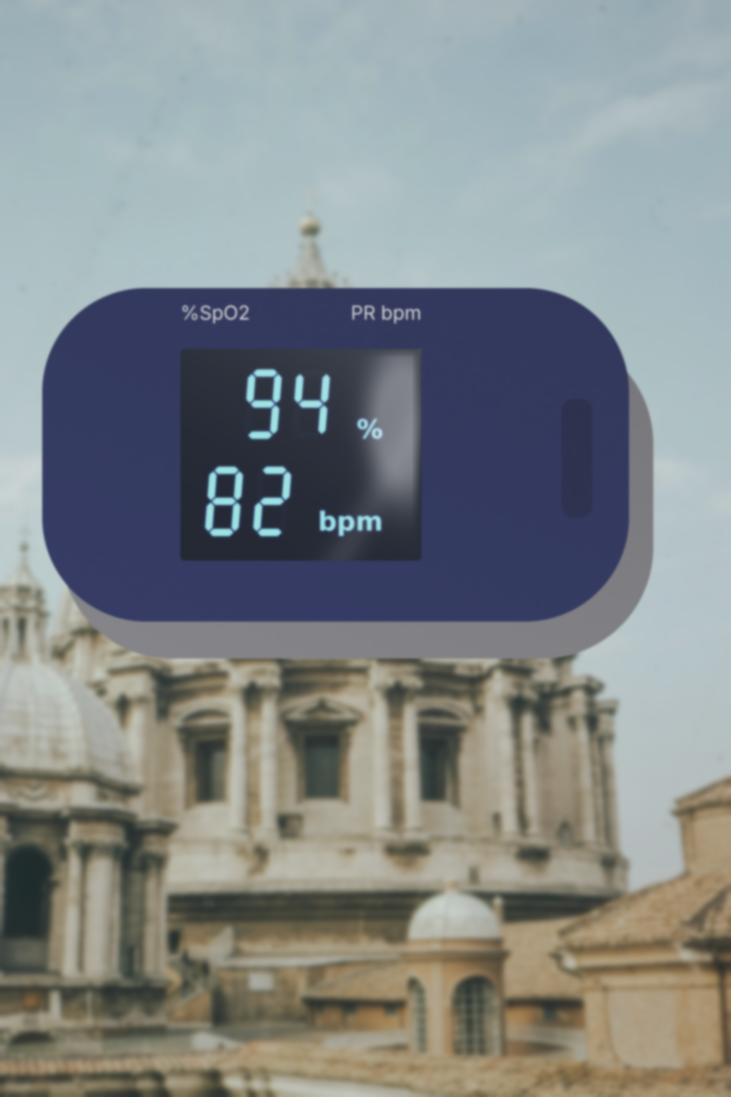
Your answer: 82 bpm
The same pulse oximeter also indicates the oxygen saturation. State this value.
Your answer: 94 %
